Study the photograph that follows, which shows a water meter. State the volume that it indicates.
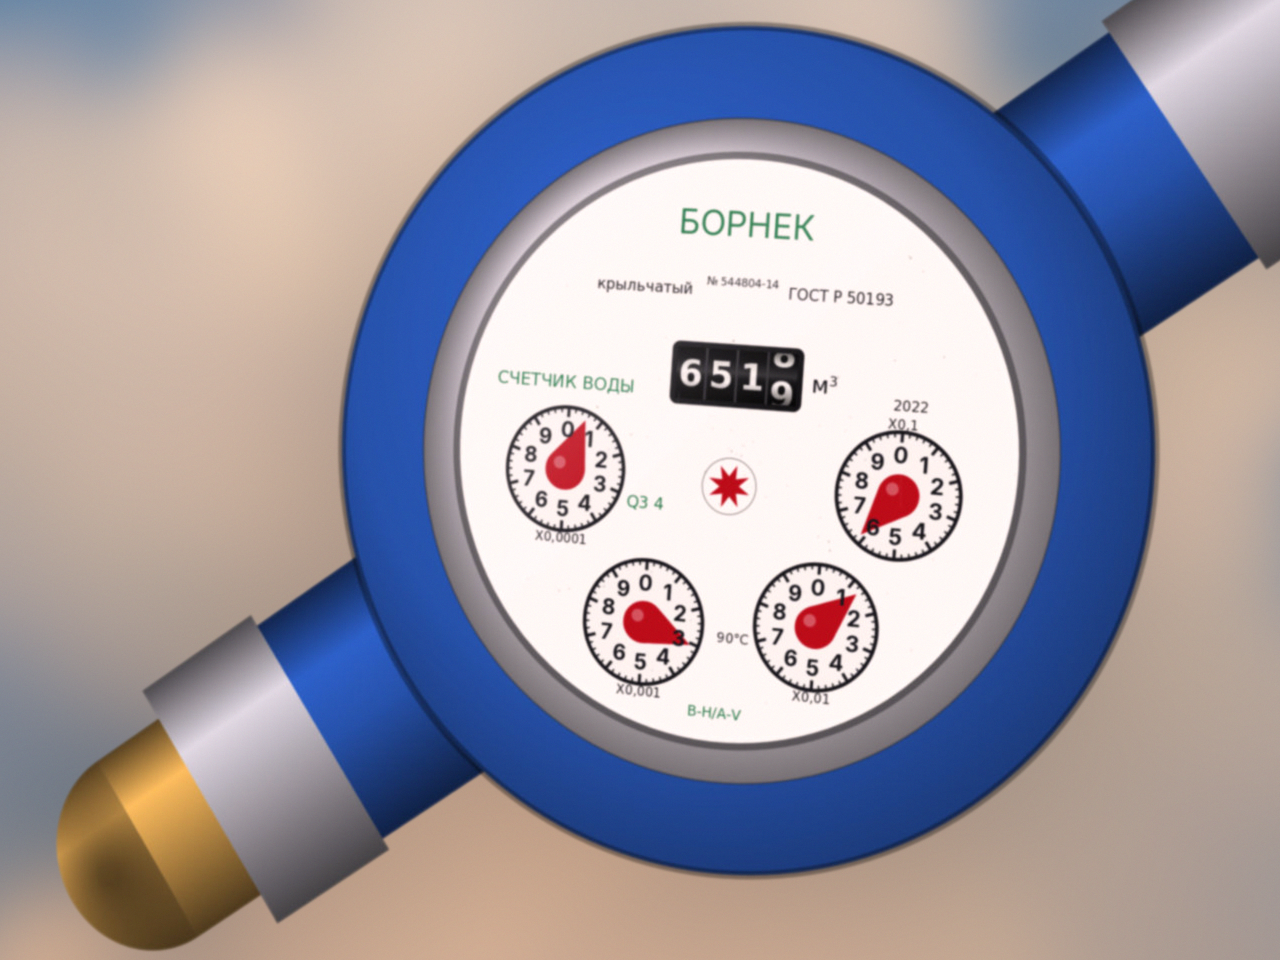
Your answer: 6518.6130 m³
